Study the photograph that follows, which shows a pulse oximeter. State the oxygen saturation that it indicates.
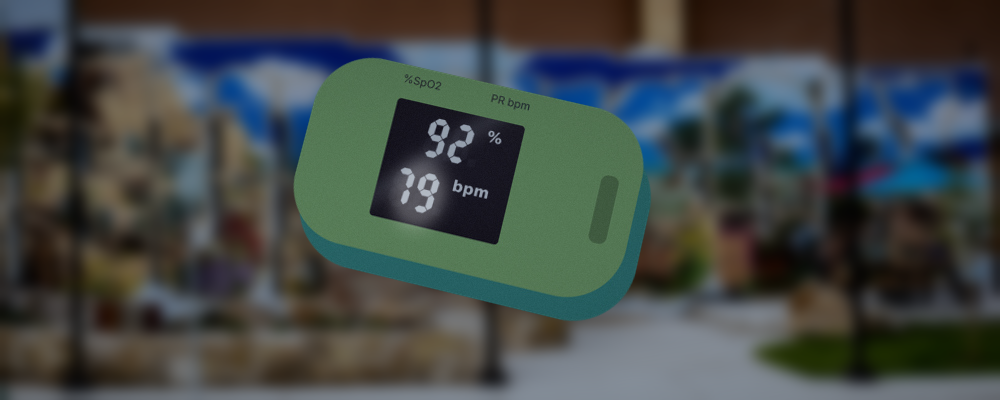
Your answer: 92 %
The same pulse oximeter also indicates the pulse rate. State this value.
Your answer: 79 bpm
